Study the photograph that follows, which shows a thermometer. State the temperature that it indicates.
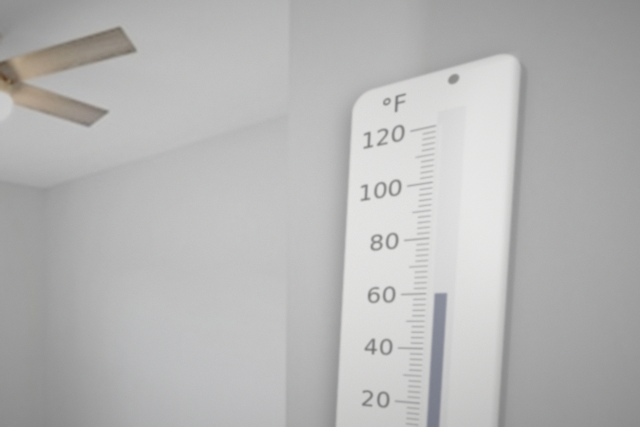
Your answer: 60 °F
